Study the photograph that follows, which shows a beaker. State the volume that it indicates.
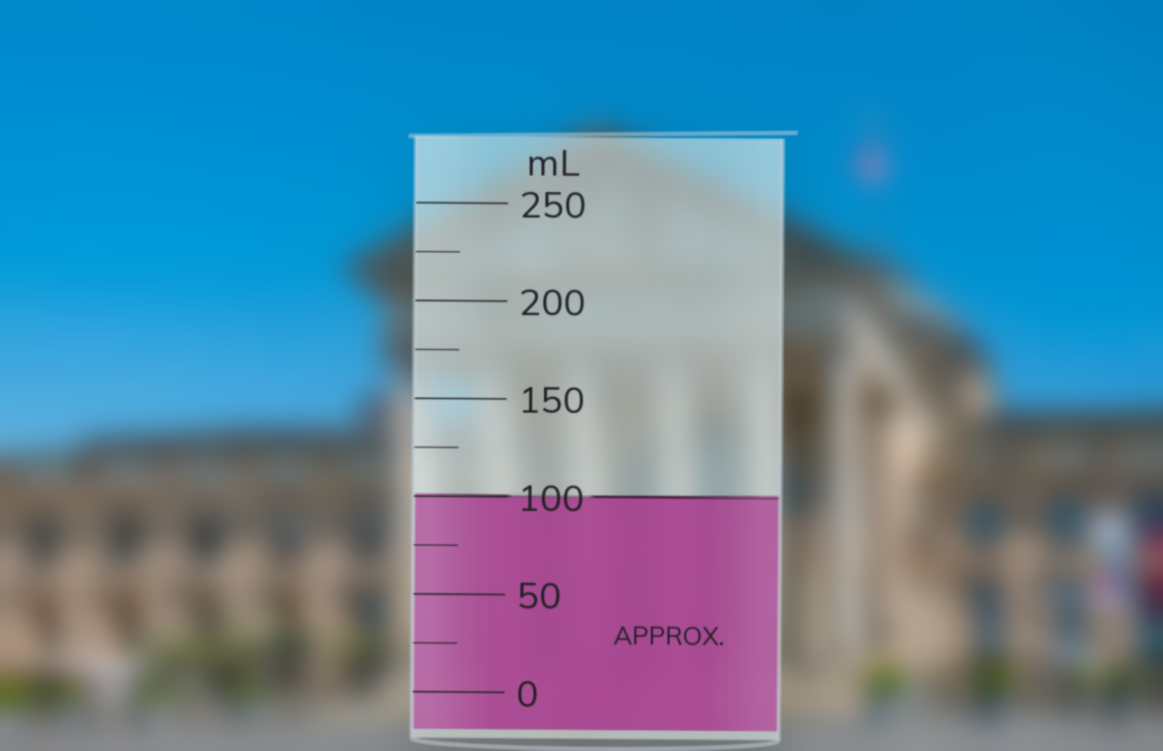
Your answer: 100 mL
